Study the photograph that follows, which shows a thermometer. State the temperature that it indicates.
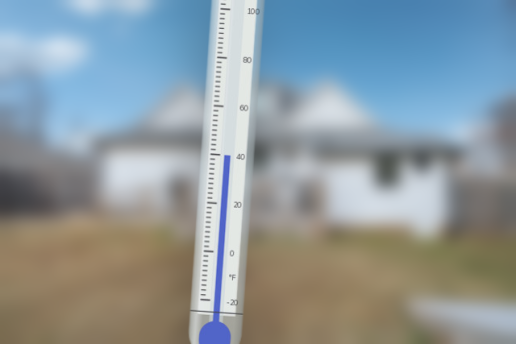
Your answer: 40 °F
